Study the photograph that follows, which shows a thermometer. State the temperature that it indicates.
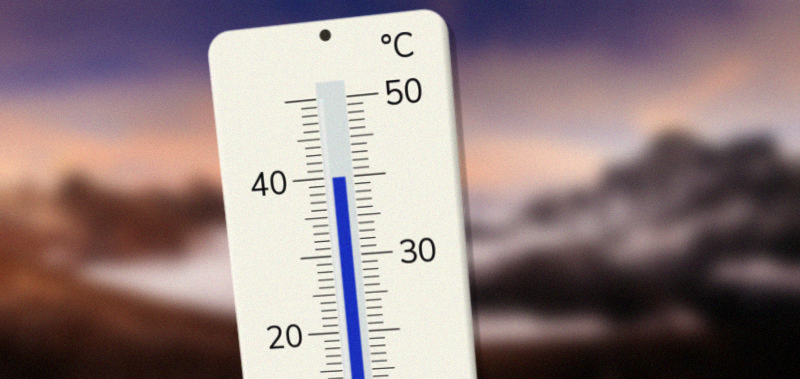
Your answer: 40 °C
